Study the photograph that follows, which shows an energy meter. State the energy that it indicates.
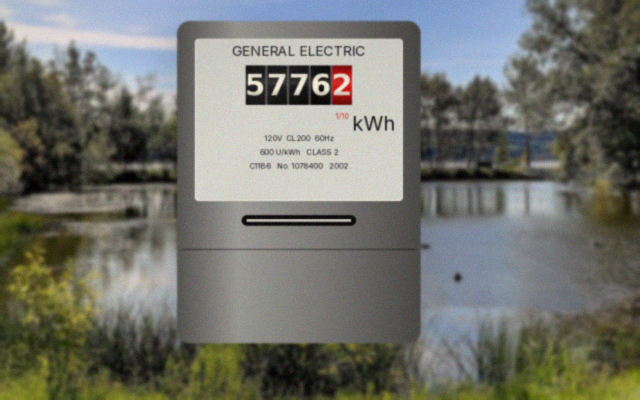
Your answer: 5776.2 kWh
